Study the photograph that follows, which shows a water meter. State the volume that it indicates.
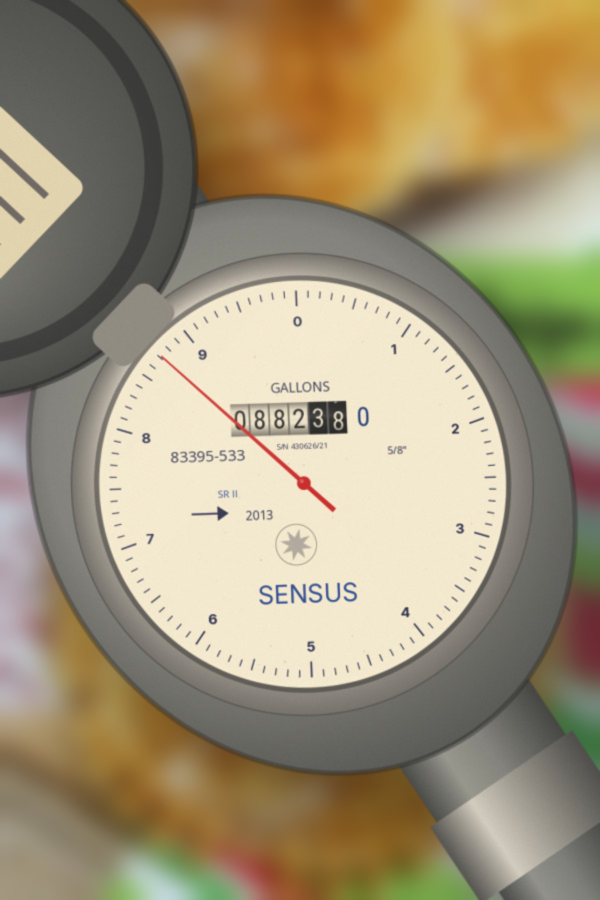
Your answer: 882378.7 gal
